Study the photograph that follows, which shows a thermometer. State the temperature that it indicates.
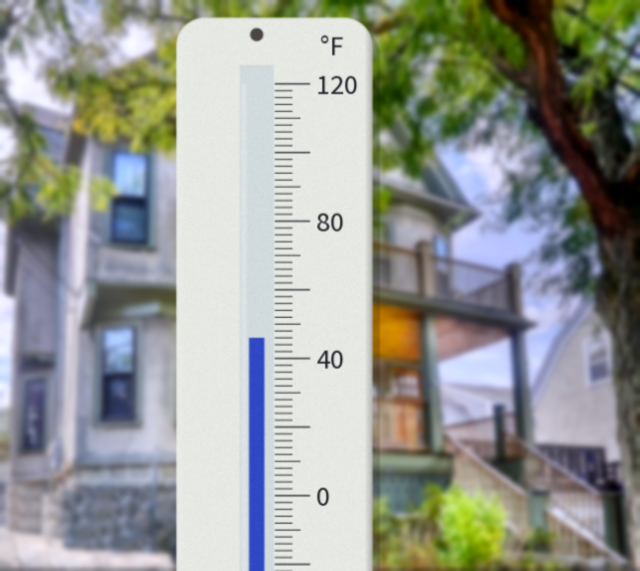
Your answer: 46 °F
